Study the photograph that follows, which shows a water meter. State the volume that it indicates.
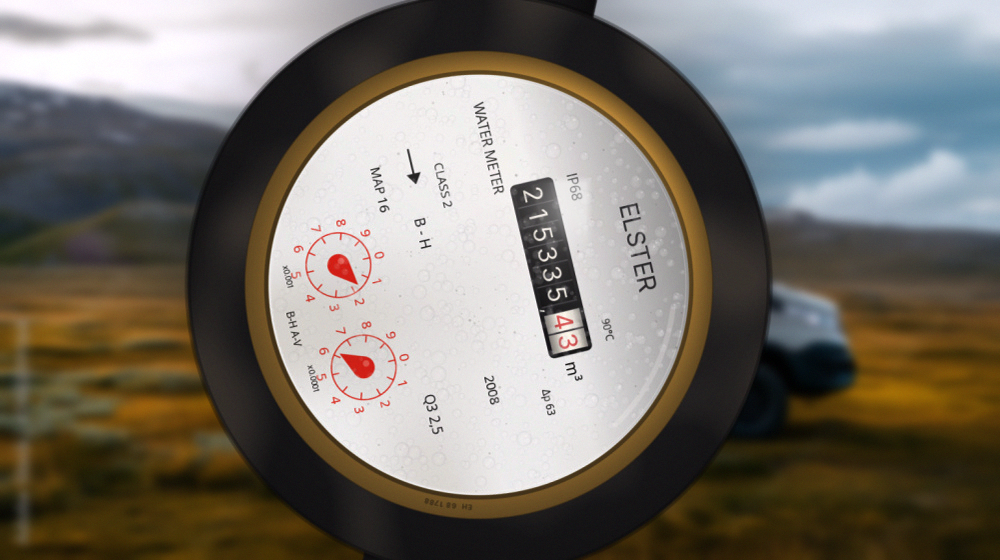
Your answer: 215335.4316 m³
